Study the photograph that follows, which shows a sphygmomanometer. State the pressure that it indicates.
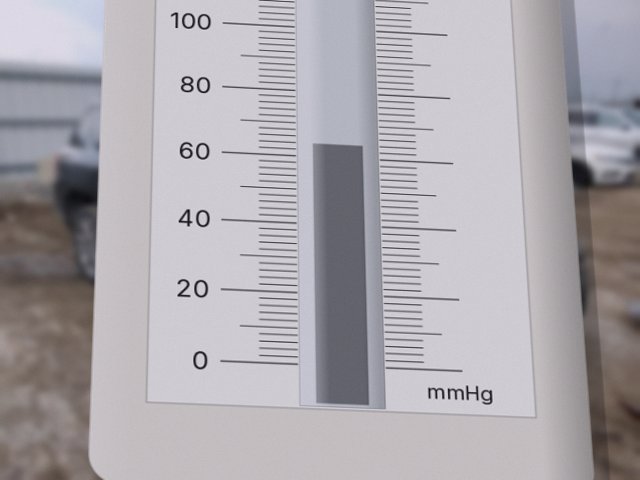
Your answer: 64 mmHg
